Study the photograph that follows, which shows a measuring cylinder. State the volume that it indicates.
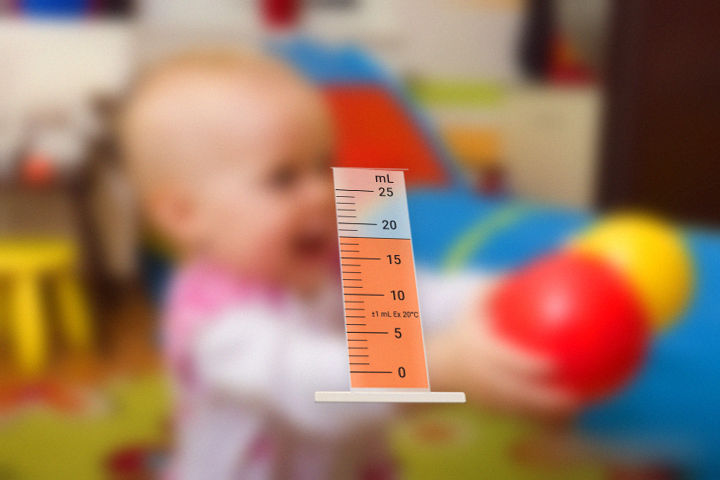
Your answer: 18 mL
